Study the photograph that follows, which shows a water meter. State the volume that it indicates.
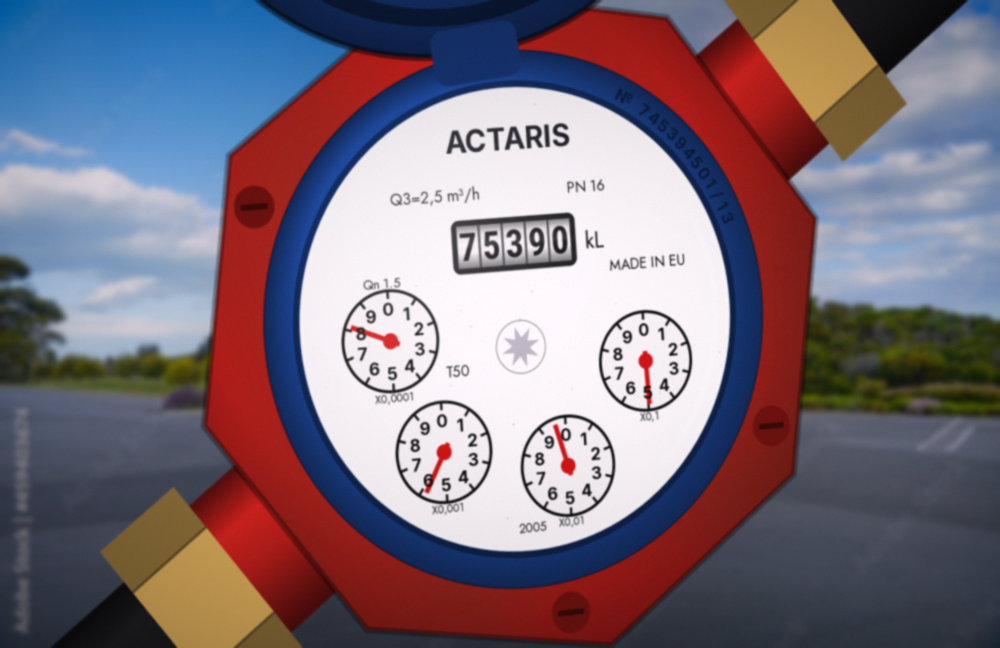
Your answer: 75390.4958 kL
